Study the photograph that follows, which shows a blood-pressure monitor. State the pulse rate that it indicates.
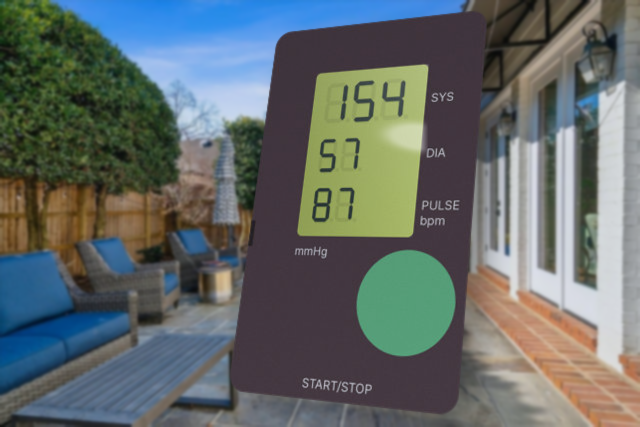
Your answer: 87 bpm
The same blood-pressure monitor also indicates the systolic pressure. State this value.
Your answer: 154 mmHg
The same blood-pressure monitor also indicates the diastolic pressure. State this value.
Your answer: 57 mmHg
